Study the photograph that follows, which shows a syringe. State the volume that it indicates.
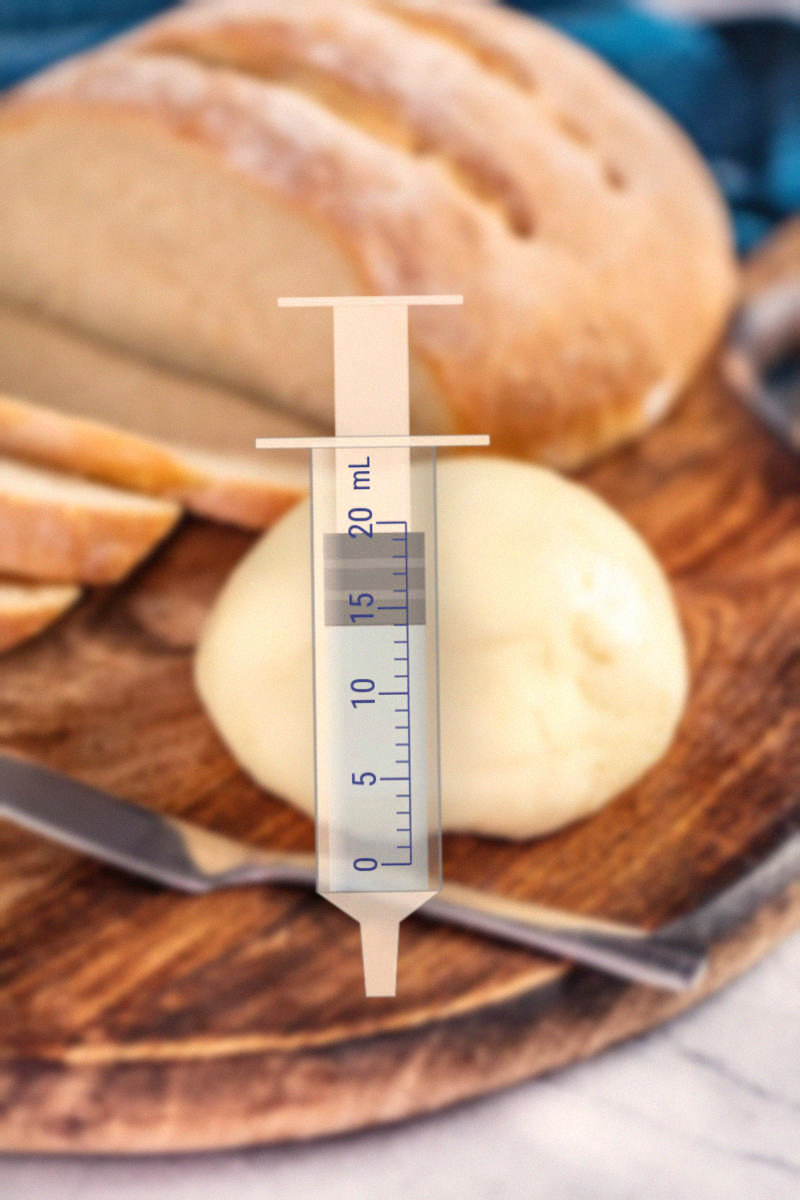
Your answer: 14 mL
